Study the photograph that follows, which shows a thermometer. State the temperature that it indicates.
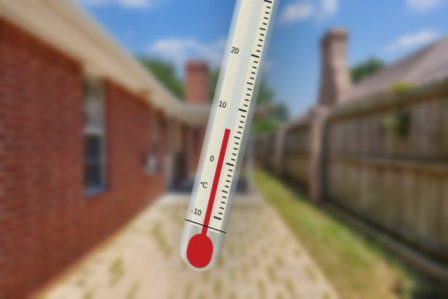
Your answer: 6 °C
